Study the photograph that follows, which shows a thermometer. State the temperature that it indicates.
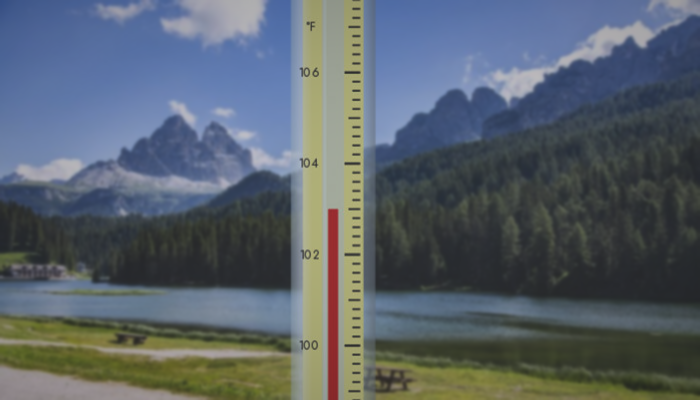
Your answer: 103 °F
